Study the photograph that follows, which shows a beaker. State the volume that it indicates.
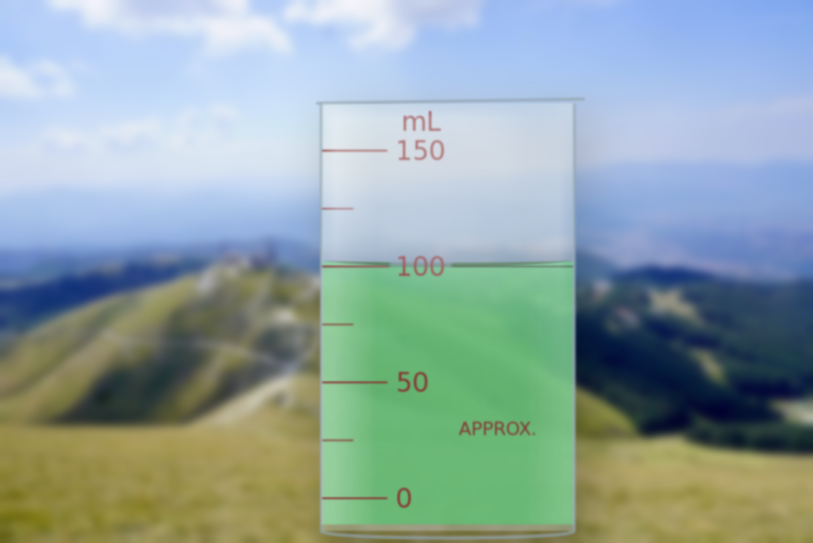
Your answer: 100 mL
